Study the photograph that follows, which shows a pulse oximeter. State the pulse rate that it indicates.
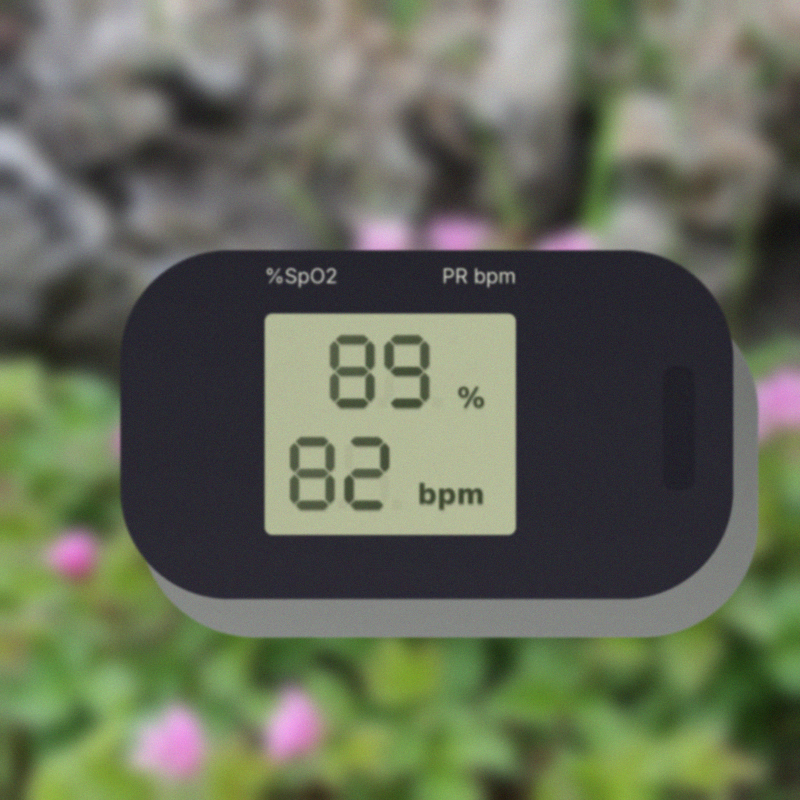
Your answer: 82 bpm
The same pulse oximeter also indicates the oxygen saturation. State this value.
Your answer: 89 %
